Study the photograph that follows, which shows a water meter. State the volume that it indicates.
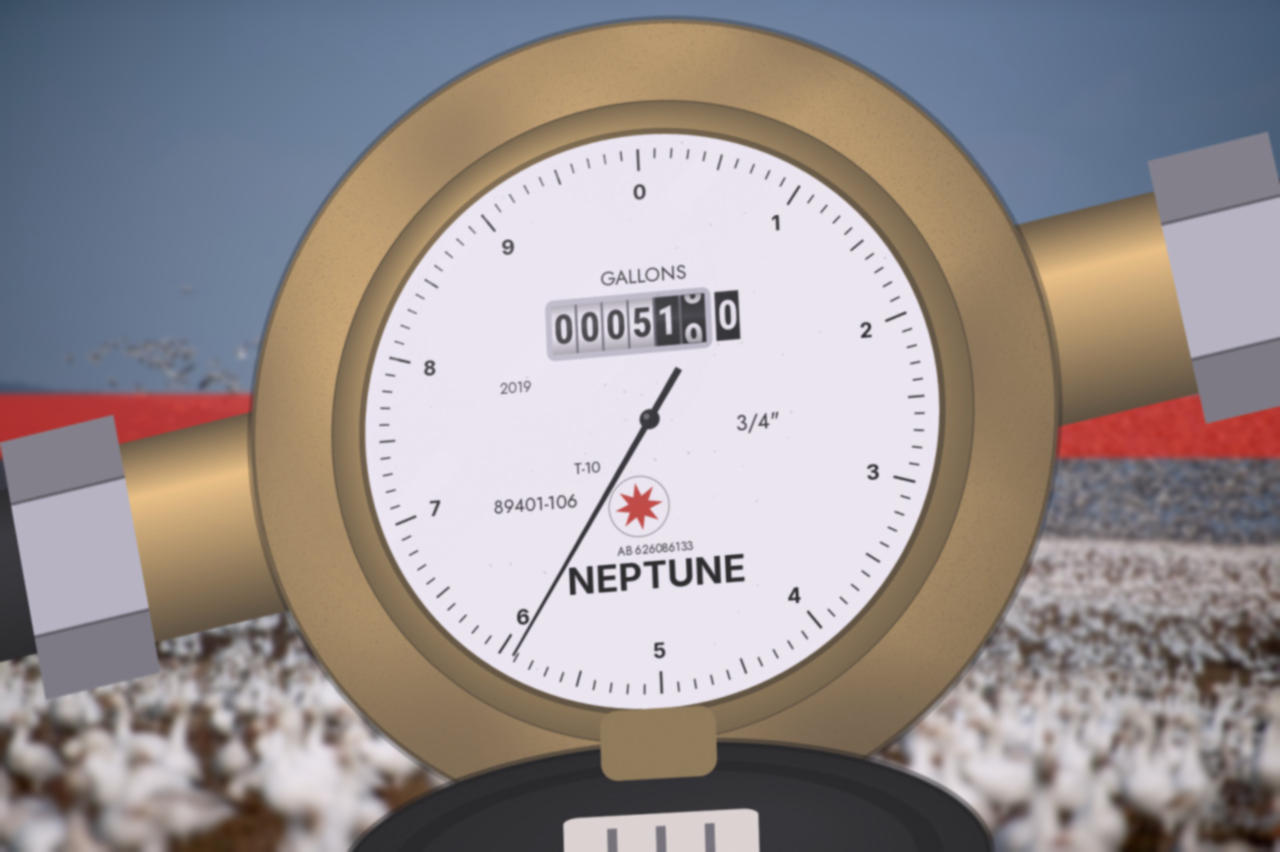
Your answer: 5185.9 gal
